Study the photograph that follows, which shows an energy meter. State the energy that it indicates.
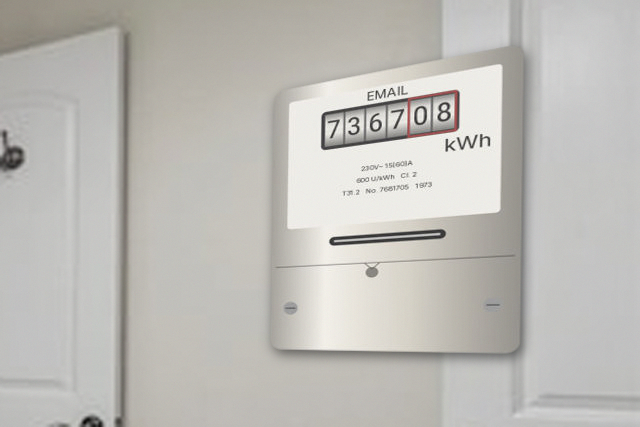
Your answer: 7367.08 kWh
